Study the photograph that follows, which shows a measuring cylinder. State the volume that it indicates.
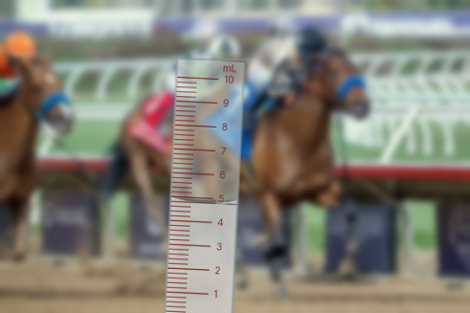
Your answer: 4.8 mL
